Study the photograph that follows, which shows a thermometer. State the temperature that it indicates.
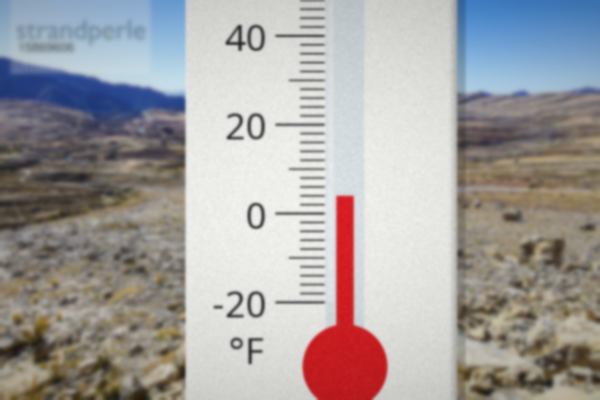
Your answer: 4 °F
